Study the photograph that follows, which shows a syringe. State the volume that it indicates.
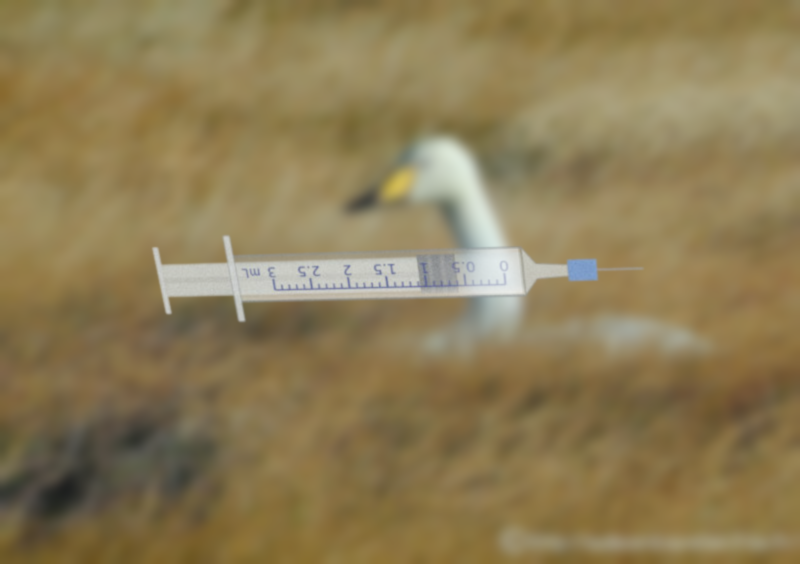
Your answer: 0.6 mL
